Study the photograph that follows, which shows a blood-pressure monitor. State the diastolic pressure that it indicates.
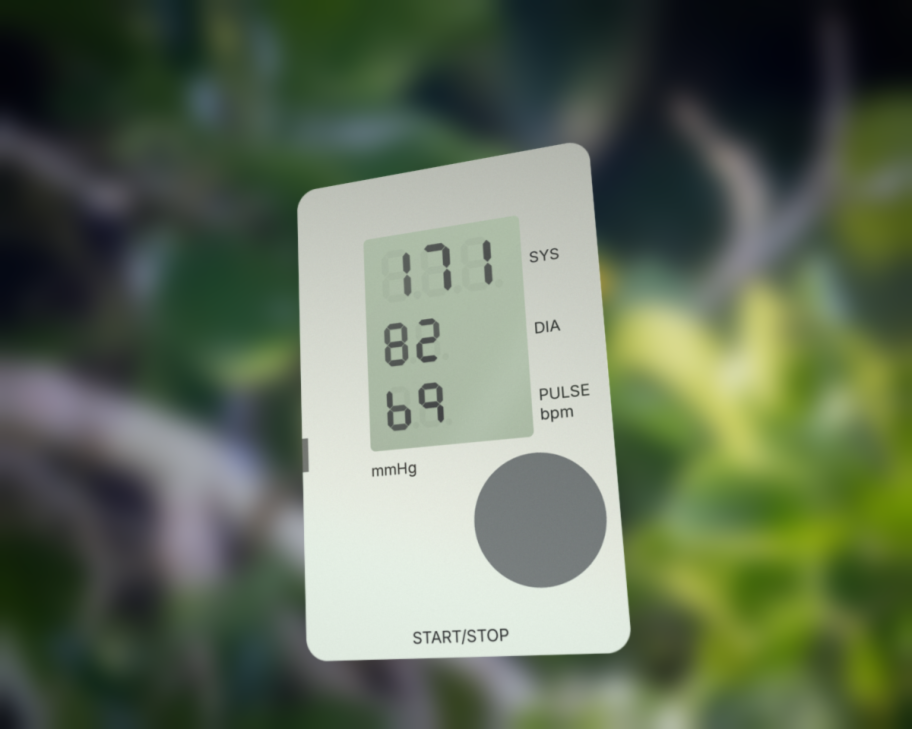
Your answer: 82 mmHg
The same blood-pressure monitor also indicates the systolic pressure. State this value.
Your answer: 171 mmHg
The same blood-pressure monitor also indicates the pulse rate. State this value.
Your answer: 69 bpm
